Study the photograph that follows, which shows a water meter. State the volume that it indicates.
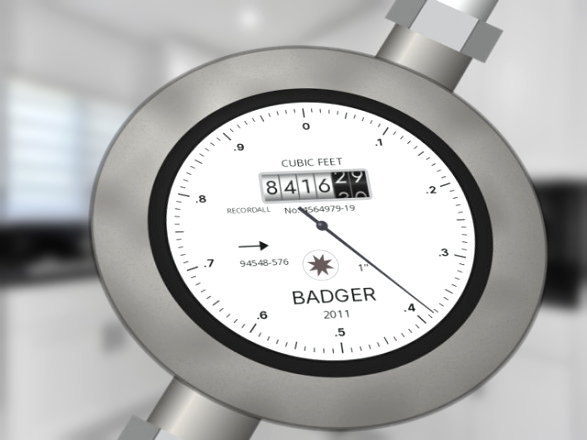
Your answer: 841629.38 ft³
